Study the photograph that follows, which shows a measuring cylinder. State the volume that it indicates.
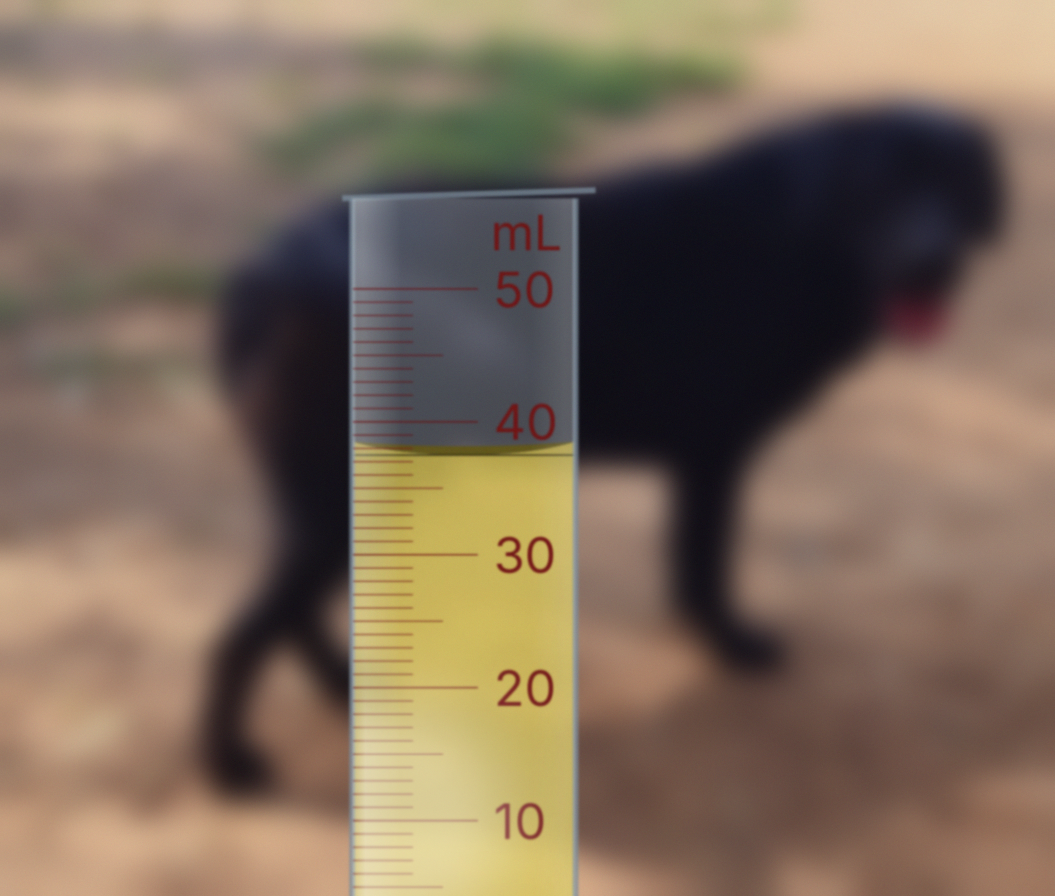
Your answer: 37.5 mL
